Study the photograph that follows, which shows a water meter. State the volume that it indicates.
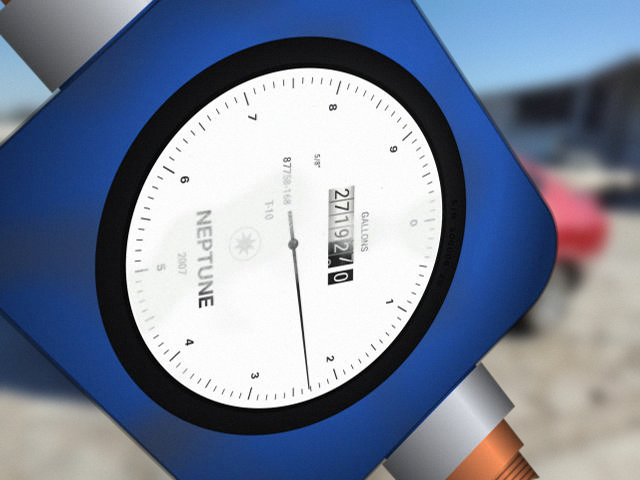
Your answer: 2719272.3 gal
